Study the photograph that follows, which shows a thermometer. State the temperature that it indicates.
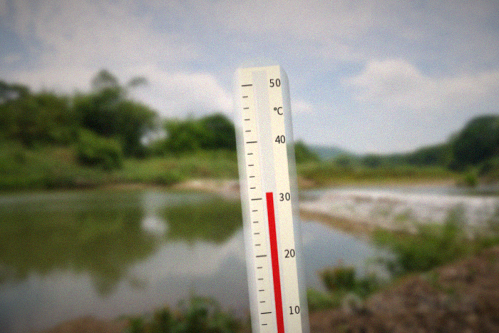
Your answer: 31 °C
